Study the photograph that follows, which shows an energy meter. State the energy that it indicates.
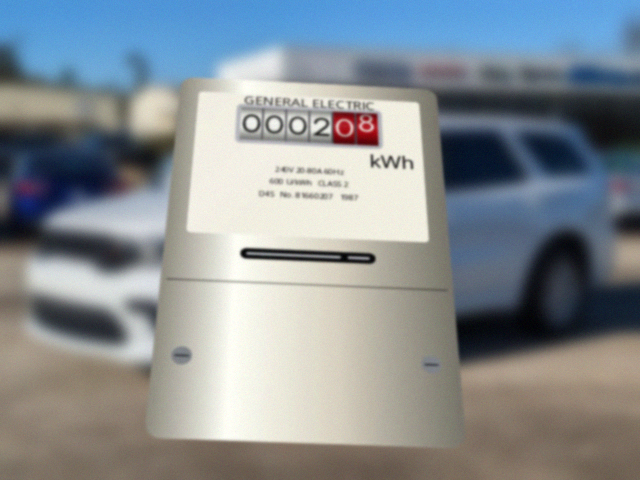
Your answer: 2.08 kWh
